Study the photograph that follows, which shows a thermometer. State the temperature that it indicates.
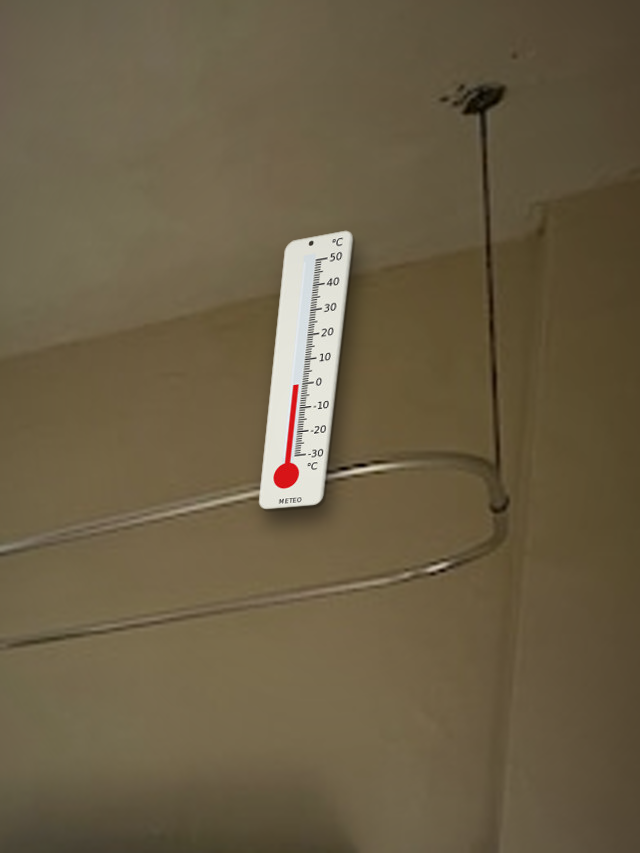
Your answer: 0 °C
